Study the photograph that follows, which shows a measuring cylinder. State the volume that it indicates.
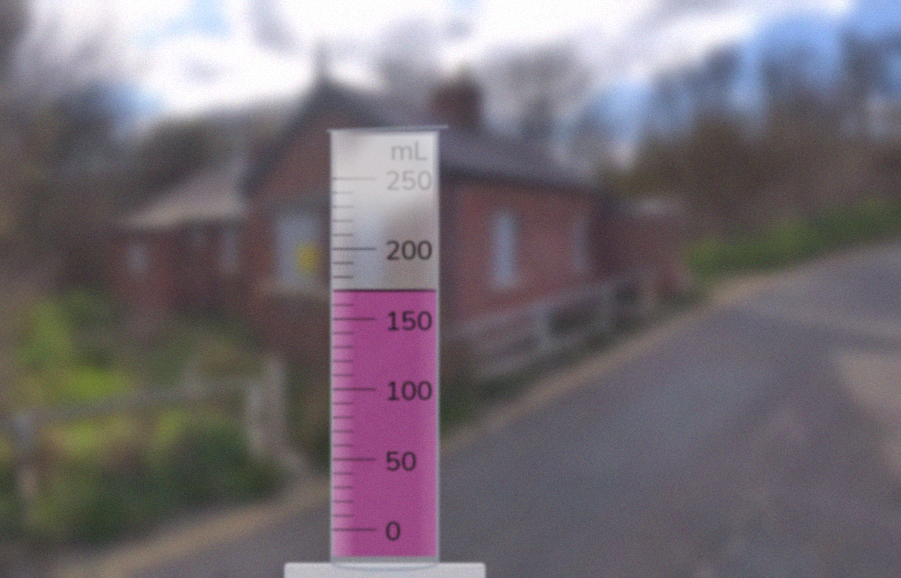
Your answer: 170 mL
